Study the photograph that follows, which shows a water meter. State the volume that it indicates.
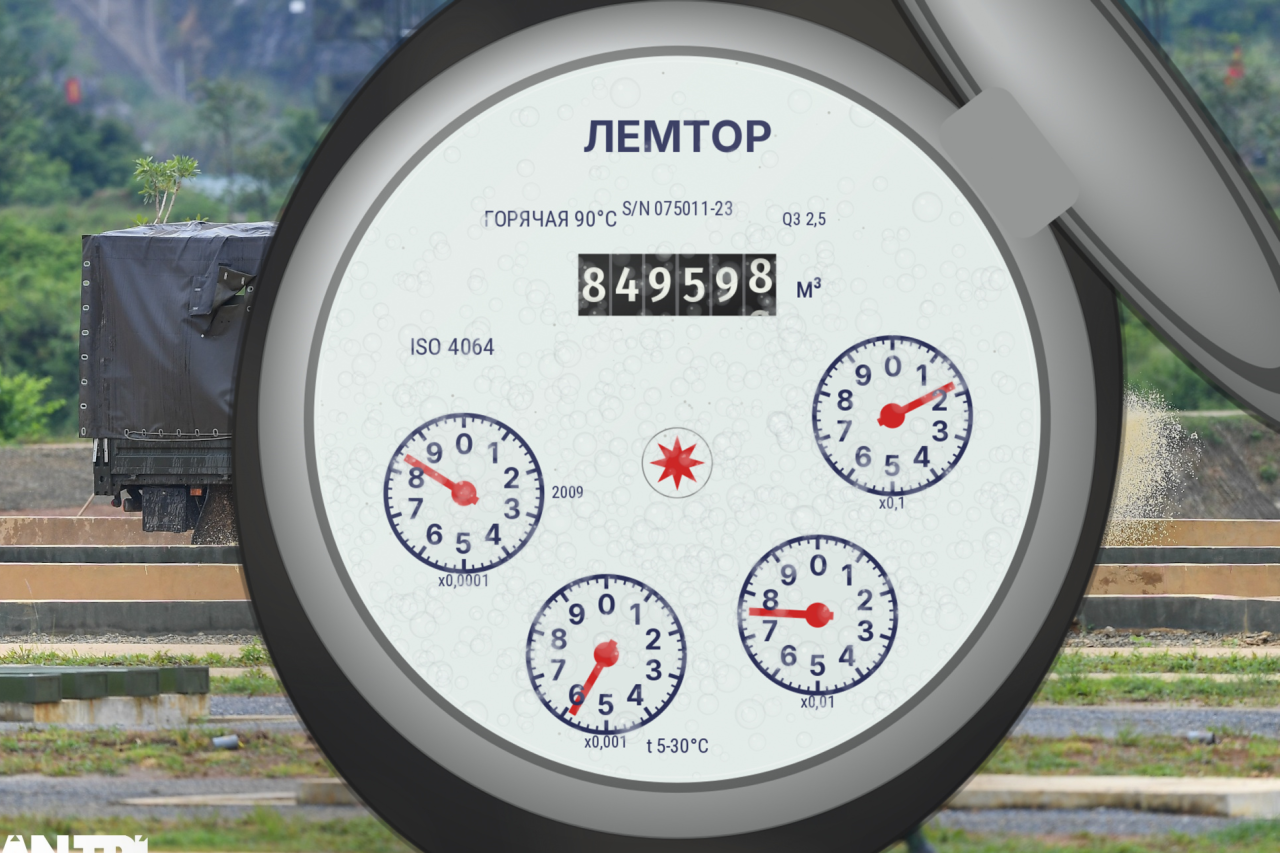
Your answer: 849598.1758 m³
